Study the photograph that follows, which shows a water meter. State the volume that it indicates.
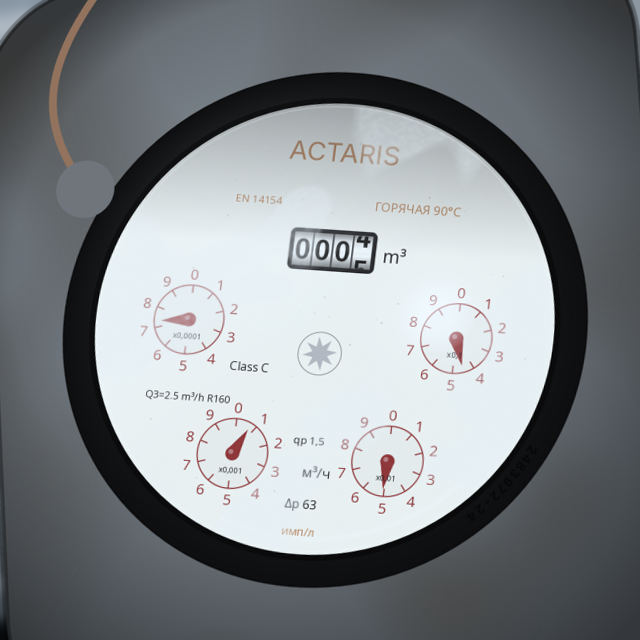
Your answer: 4.4507 m³
